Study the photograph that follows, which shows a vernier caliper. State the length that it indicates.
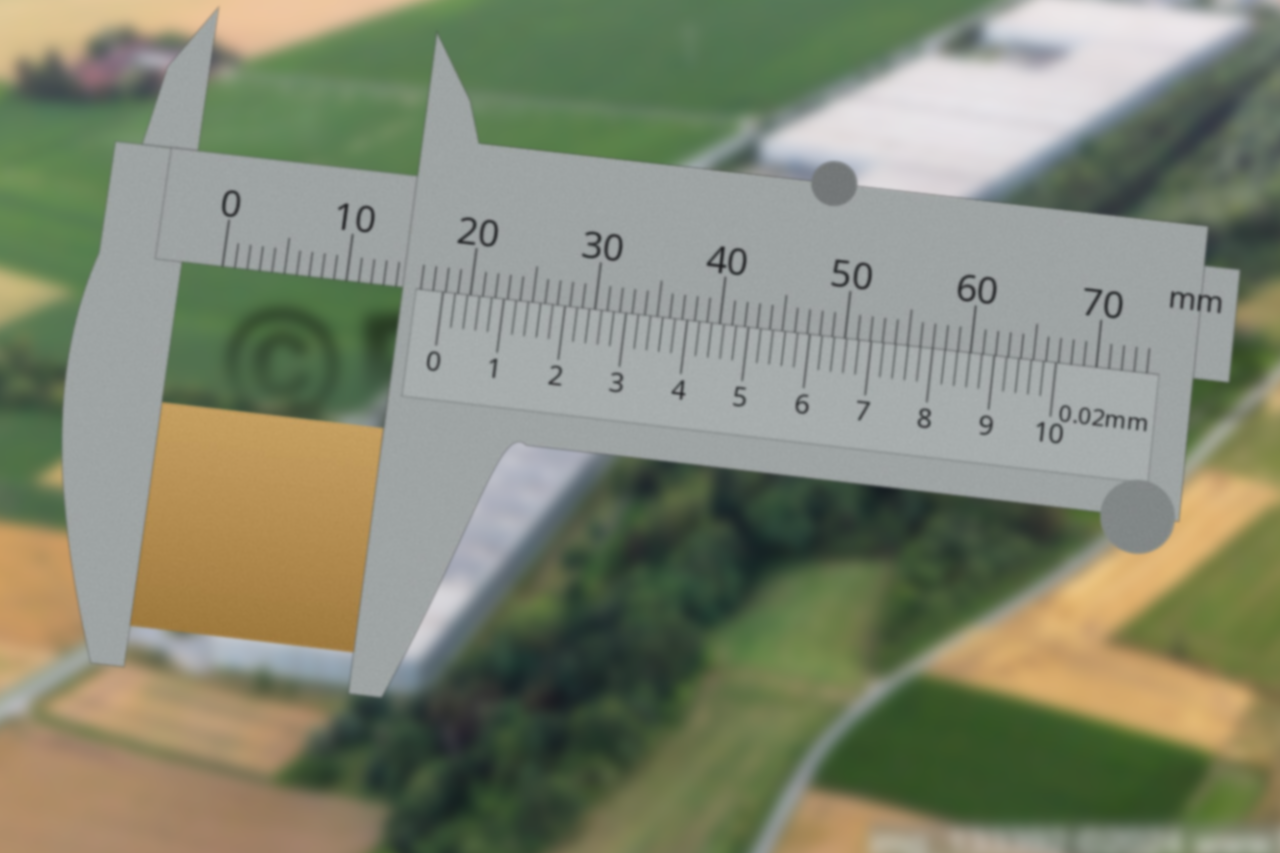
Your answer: 17.8 mm
